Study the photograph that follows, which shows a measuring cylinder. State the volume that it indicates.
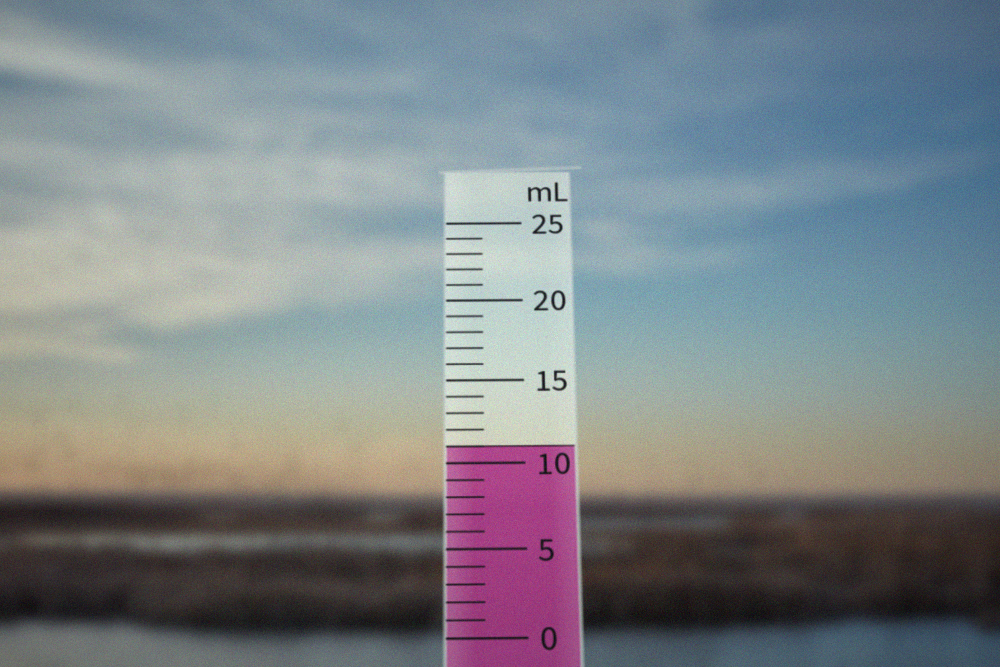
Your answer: 11 mL
